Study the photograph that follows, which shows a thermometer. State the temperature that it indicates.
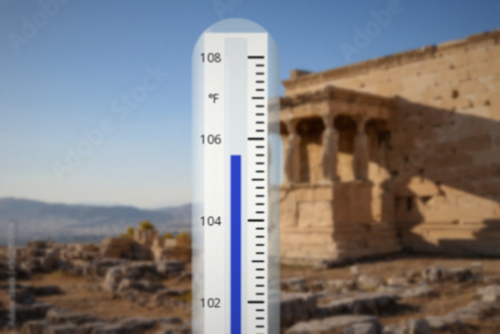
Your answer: 105.6 °F
